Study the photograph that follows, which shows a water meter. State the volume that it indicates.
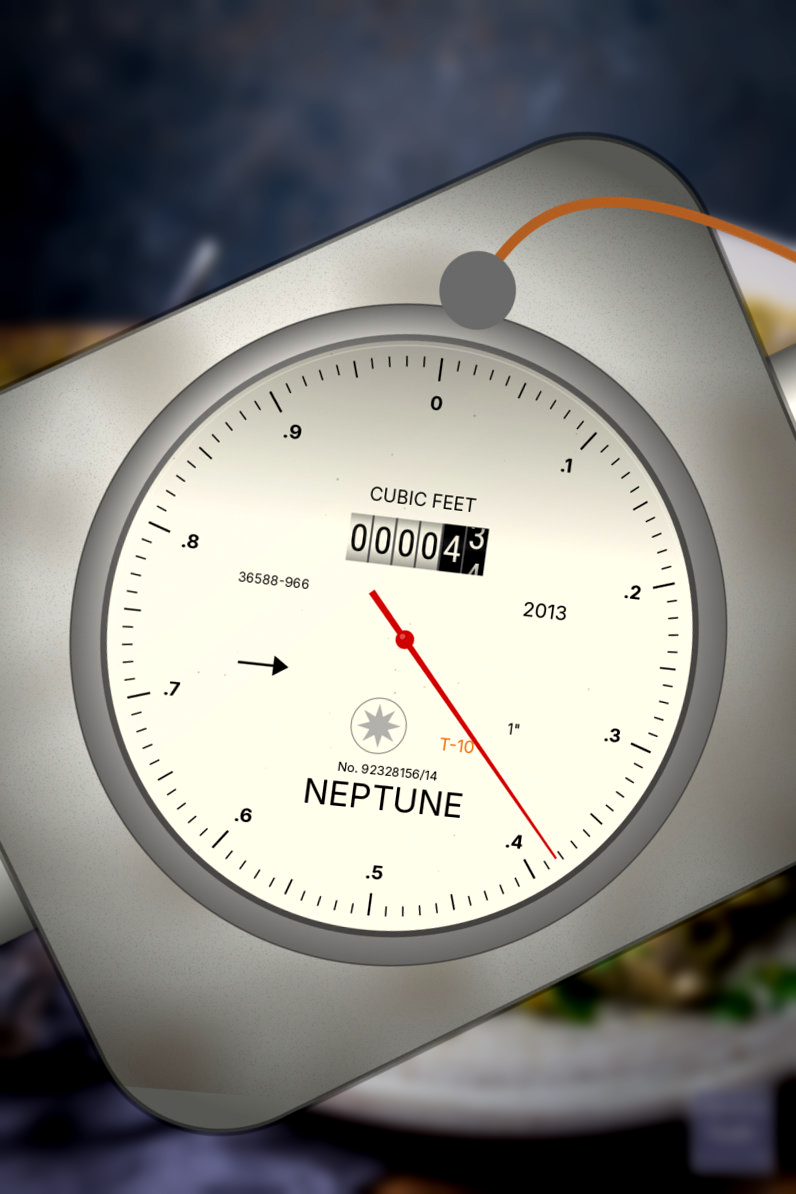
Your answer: 43.38 ft³
